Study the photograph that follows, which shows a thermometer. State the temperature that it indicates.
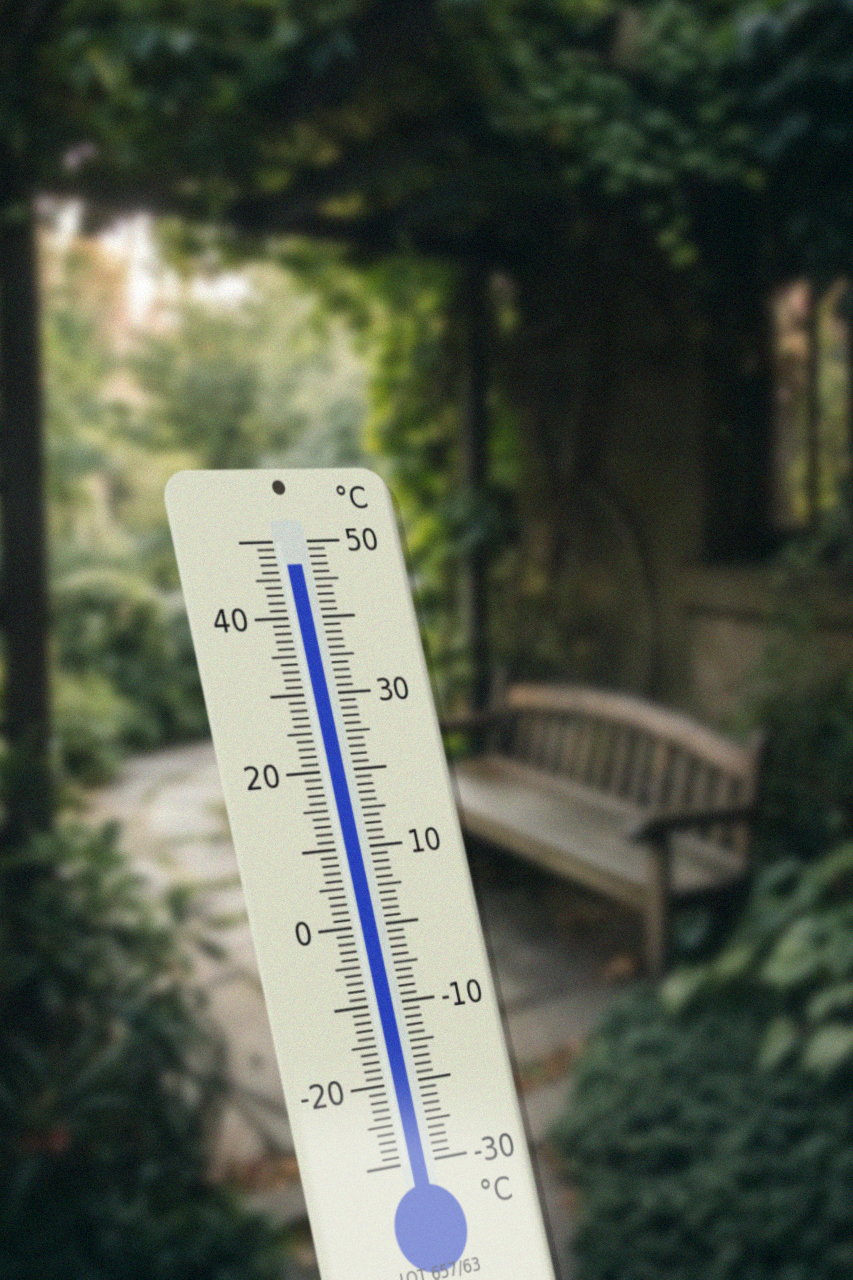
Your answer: 47 °C
